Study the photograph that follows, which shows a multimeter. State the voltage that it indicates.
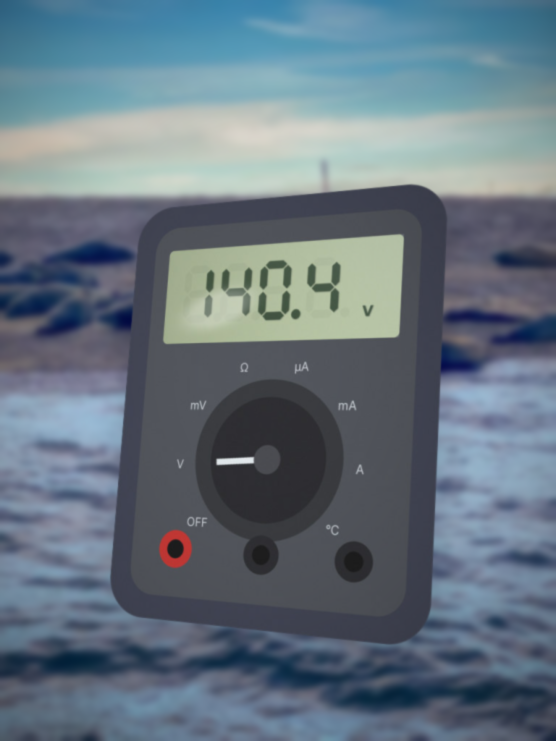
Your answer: 140.4 V
